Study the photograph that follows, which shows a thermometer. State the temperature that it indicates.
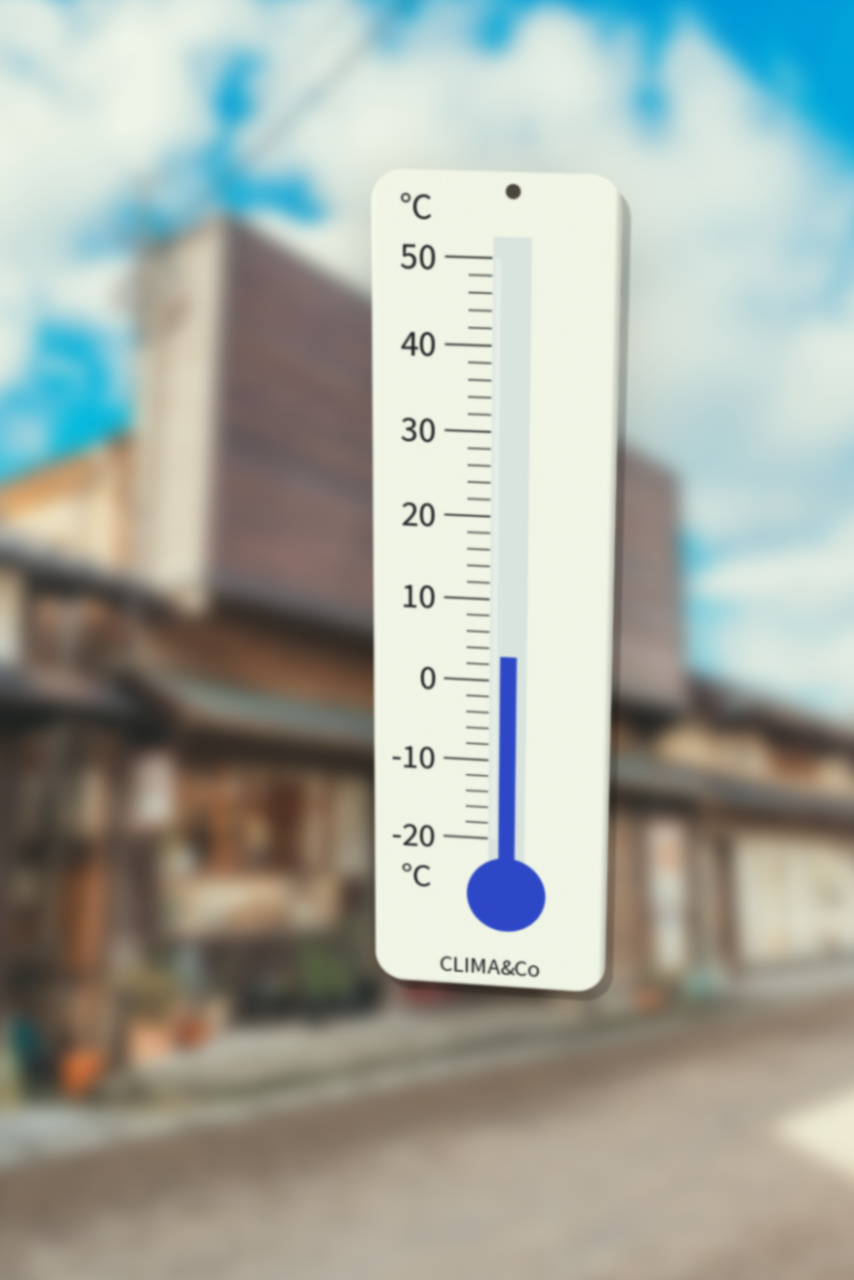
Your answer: 3 °C
